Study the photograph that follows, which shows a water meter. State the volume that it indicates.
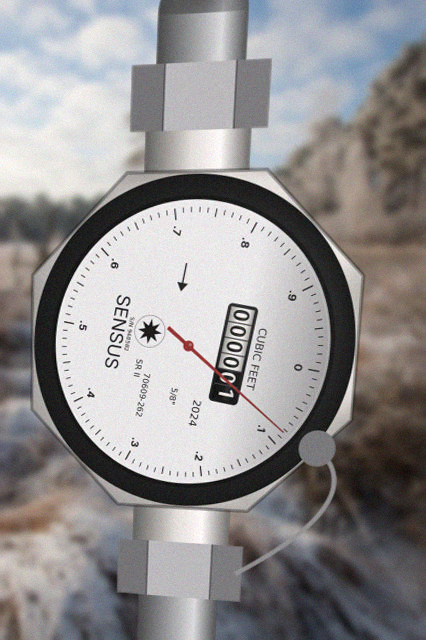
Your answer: 1.08 ft³
